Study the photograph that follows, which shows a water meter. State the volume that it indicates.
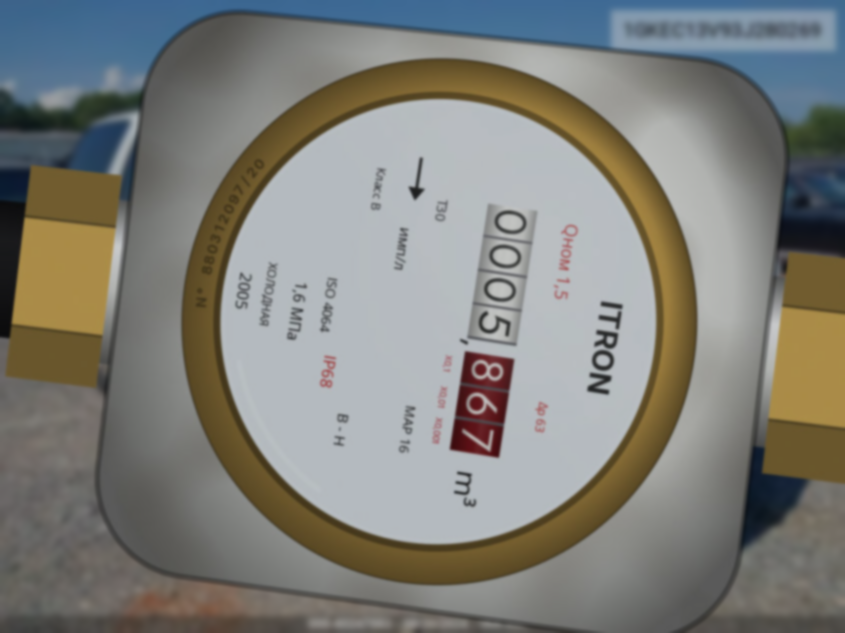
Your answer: 5.867 m³
